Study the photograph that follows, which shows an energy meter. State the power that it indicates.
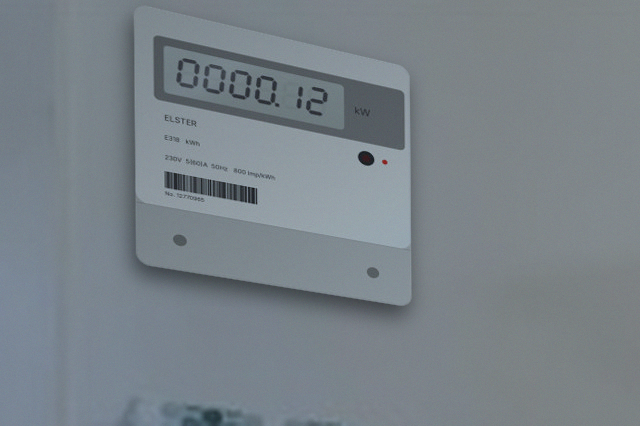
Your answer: 0.12 kW
